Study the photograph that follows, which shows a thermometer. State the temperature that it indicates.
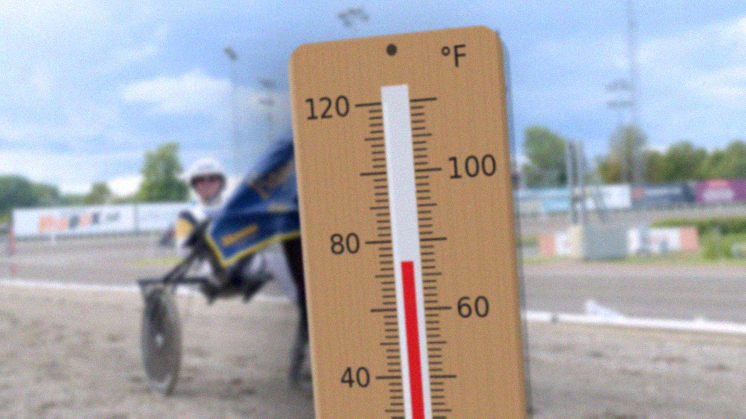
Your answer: 74 °F
